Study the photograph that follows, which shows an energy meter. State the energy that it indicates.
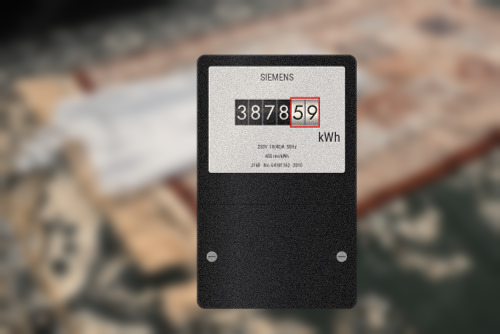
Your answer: 3878.59 kWh
